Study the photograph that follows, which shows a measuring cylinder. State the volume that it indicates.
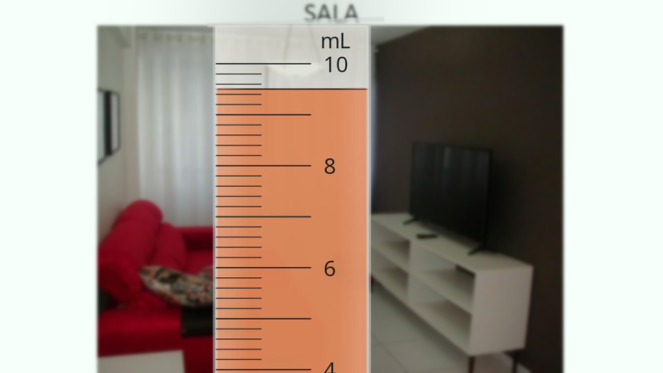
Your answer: 9.5 mL
